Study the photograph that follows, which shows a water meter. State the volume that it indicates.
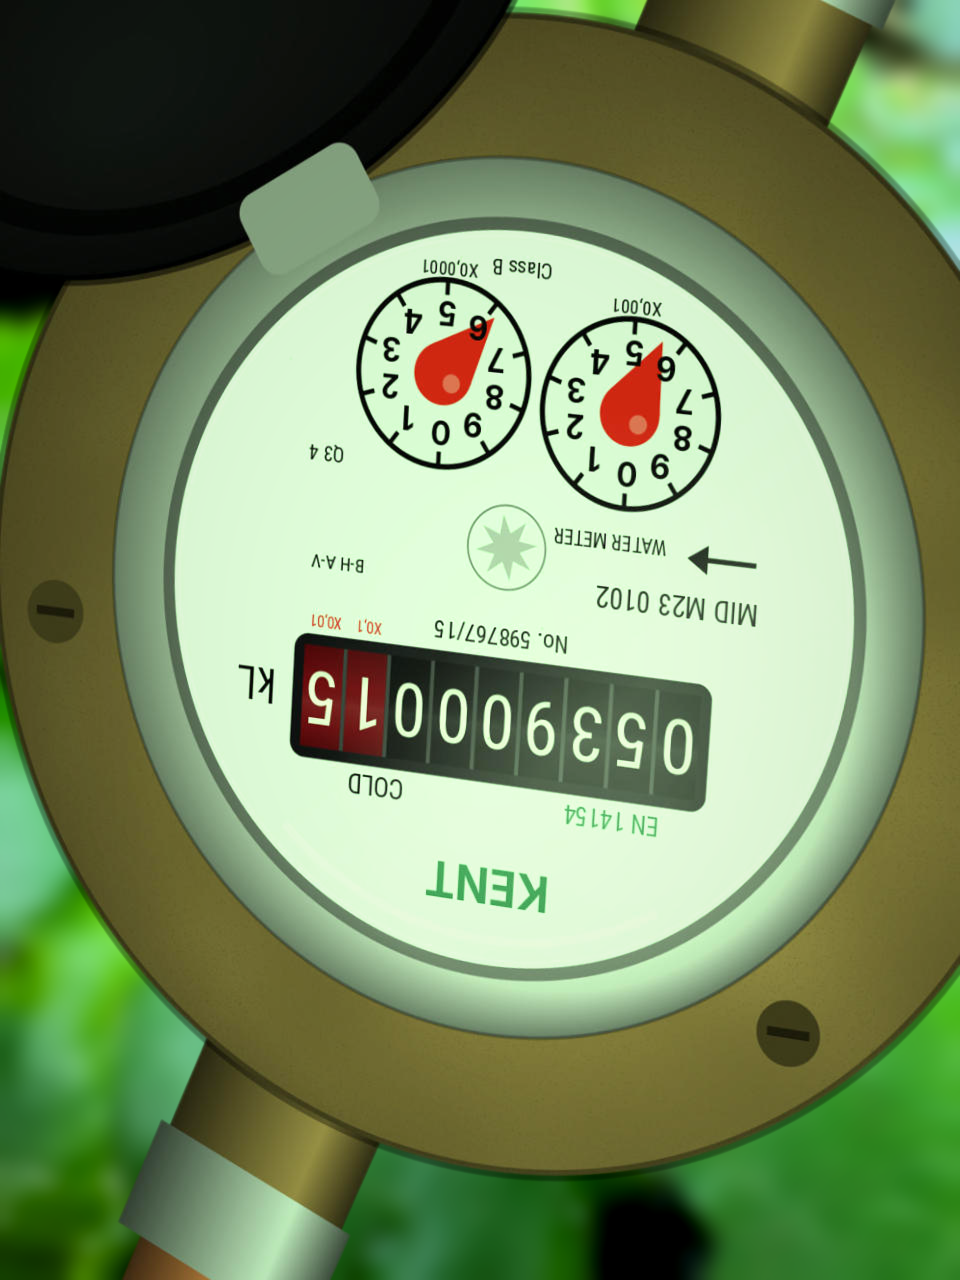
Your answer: 539000.1556 kL
